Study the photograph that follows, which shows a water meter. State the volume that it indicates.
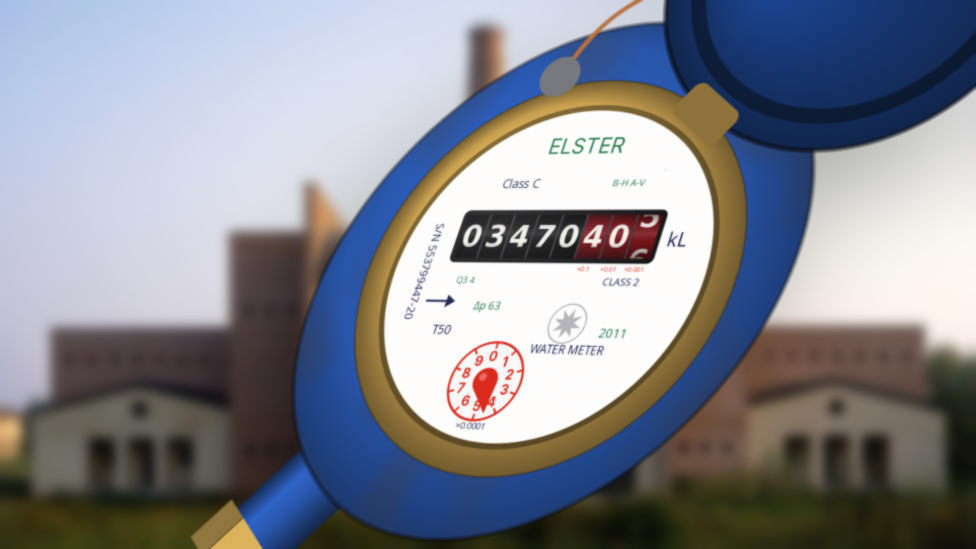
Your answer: 3470.4054 kL
